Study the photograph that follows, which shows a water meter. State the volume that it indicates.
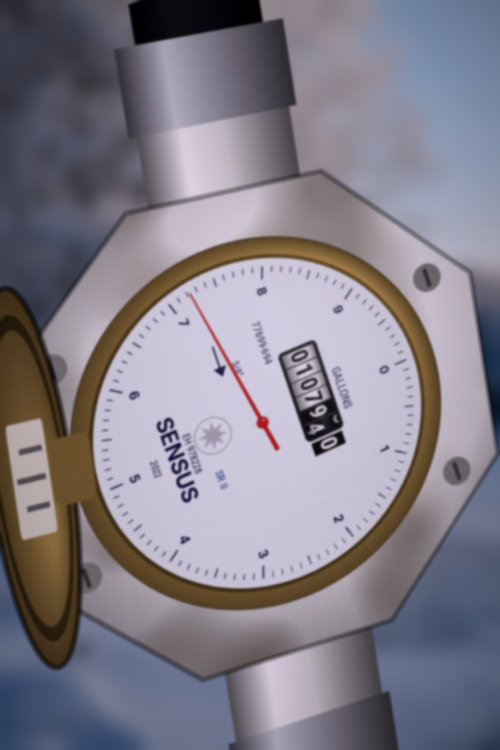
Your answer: 107937.2 gal
